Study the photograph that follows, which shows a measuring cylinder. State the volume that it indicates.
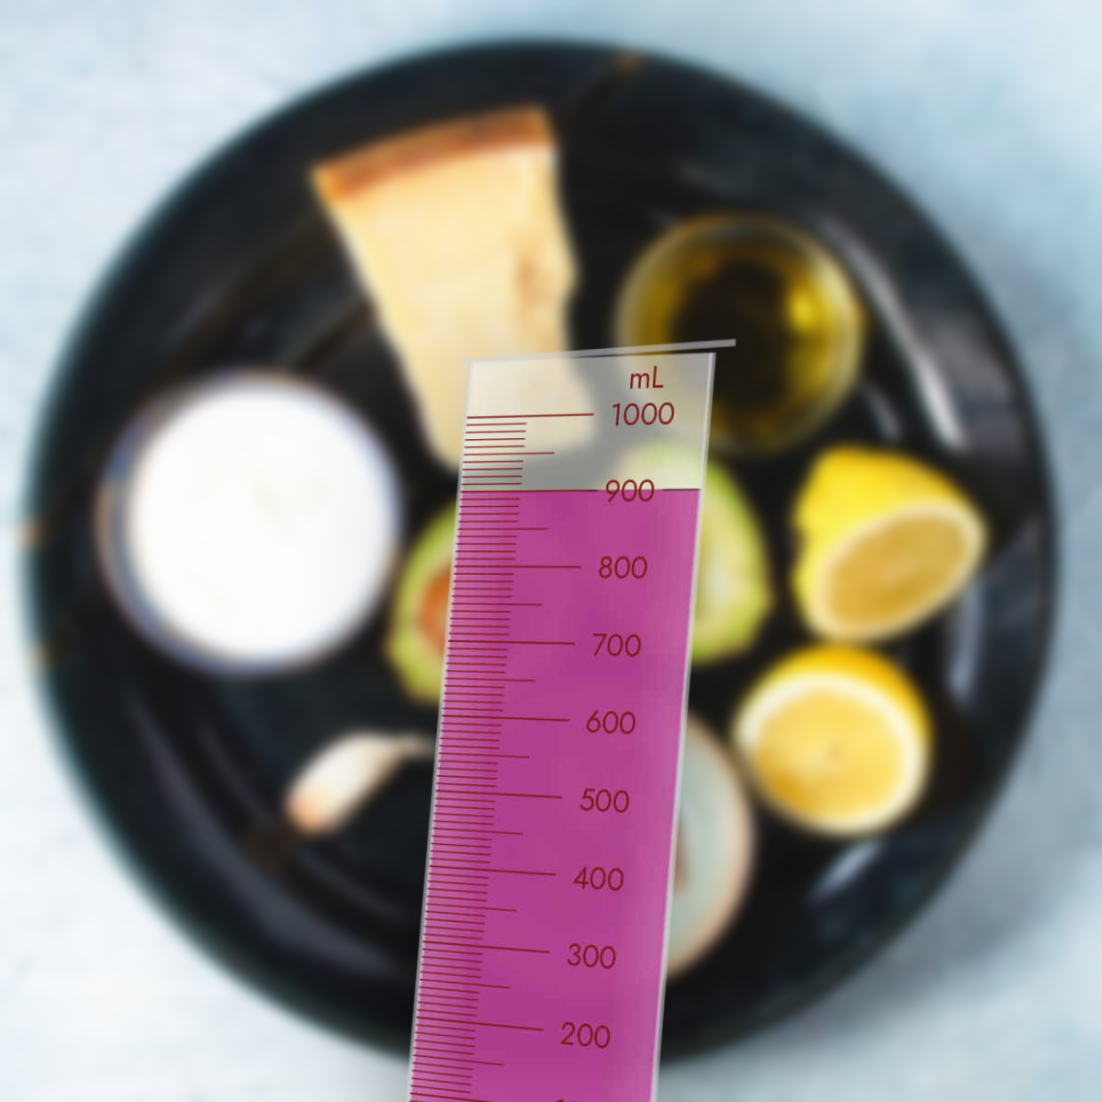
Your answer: 900 mL
